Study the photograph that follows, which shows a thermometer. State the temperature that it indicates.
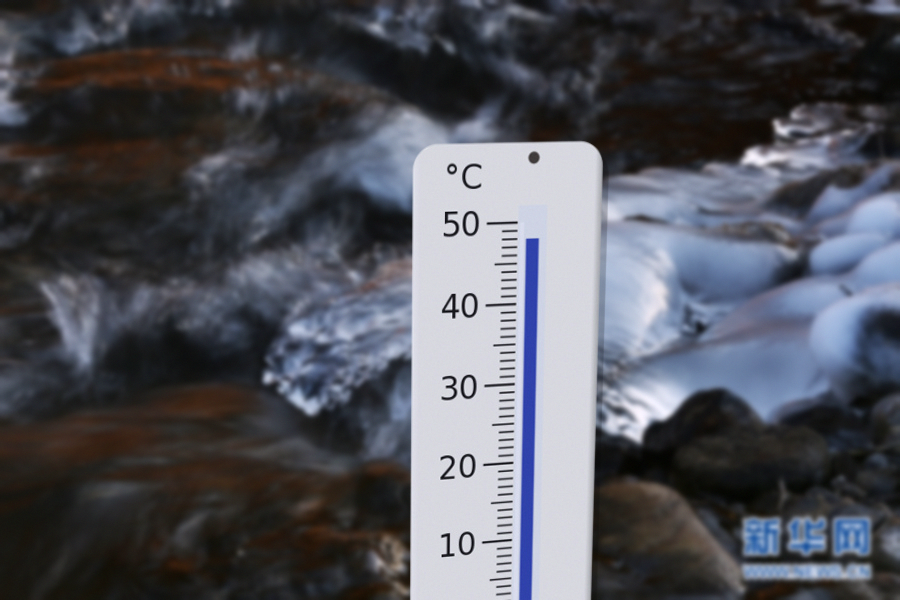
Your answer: 48 °C
